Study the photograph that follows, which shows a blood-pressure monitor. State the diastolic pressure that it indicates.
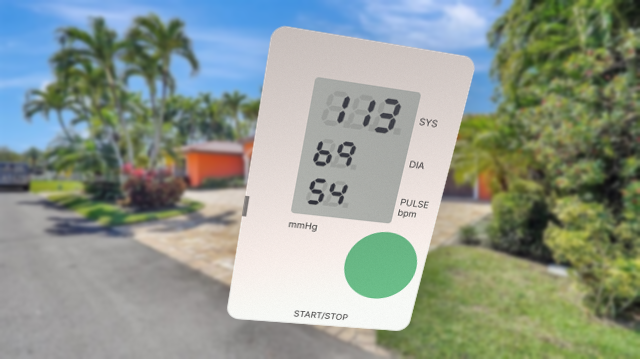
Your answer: 69 mmHg
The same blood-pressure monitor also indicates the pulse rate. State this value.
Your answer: 54 bpm
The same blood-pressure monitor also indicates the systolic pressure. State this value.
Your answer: 113 mmHg
